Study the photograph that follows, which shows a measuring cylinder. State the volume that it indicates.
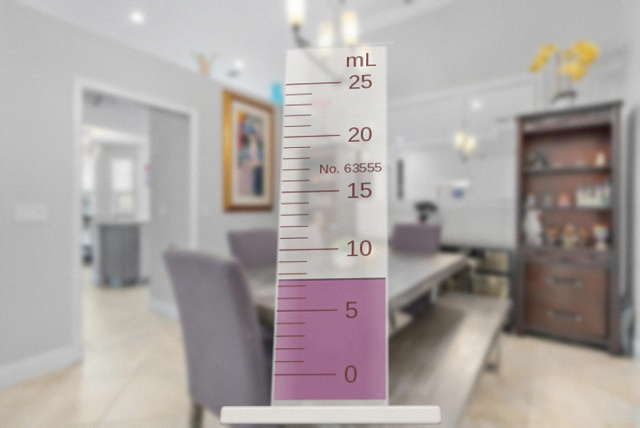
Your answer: 7.5 mL
